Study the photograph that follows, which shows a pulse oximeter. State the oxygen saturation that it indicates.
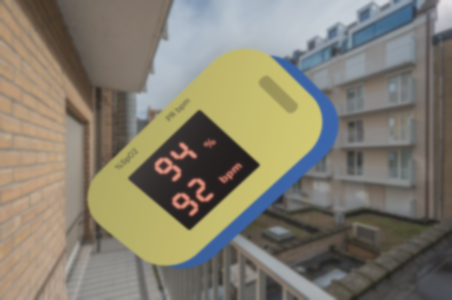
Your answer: 94 %
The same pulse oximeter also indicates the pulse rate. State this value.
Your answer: 92 bpm
